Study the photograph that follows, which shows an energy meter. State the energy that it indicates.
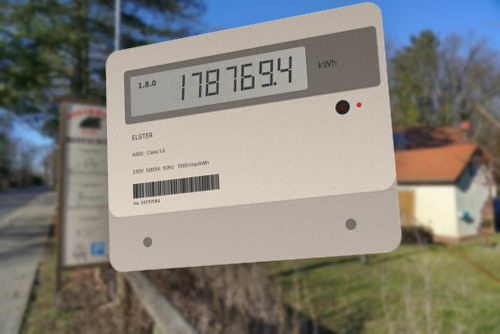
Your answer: 178769.4 kWh
